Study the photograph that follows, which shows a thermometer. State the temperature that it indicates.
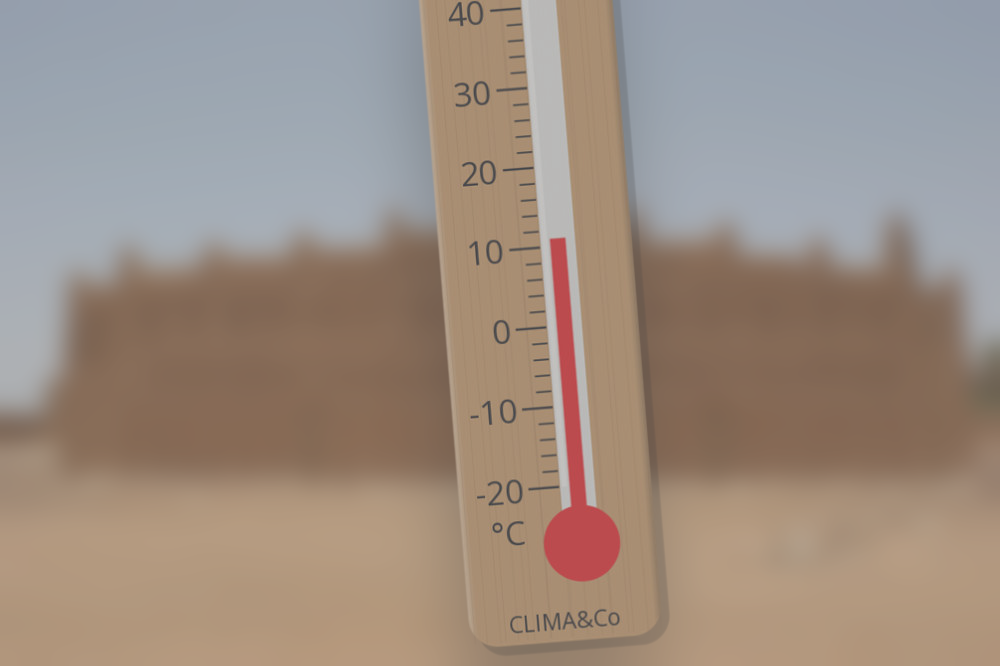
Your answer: 11 °C
